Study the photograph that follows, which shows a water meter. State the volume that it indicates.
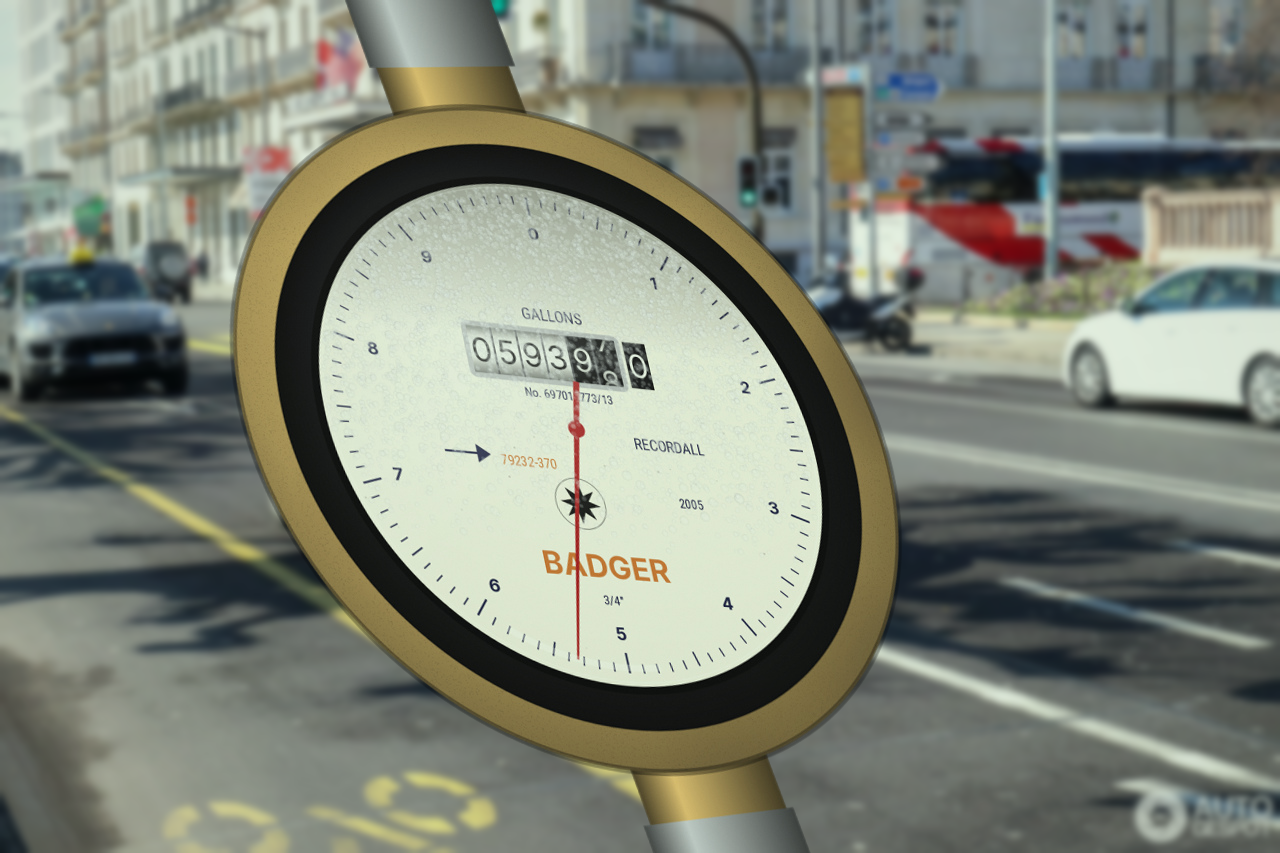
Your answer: 593975.3 gal
